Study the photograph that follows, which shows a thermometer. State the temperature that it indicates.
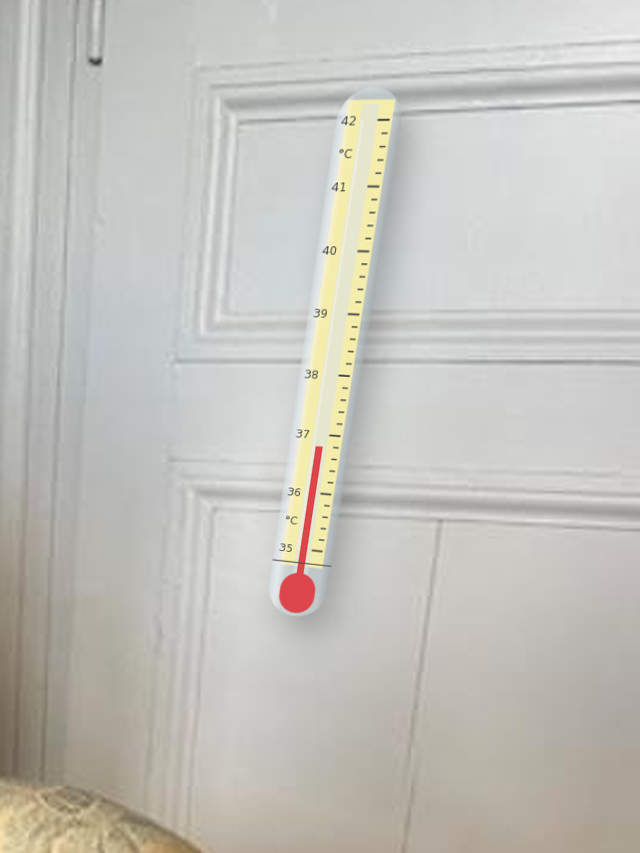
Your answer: 36.8 °C
